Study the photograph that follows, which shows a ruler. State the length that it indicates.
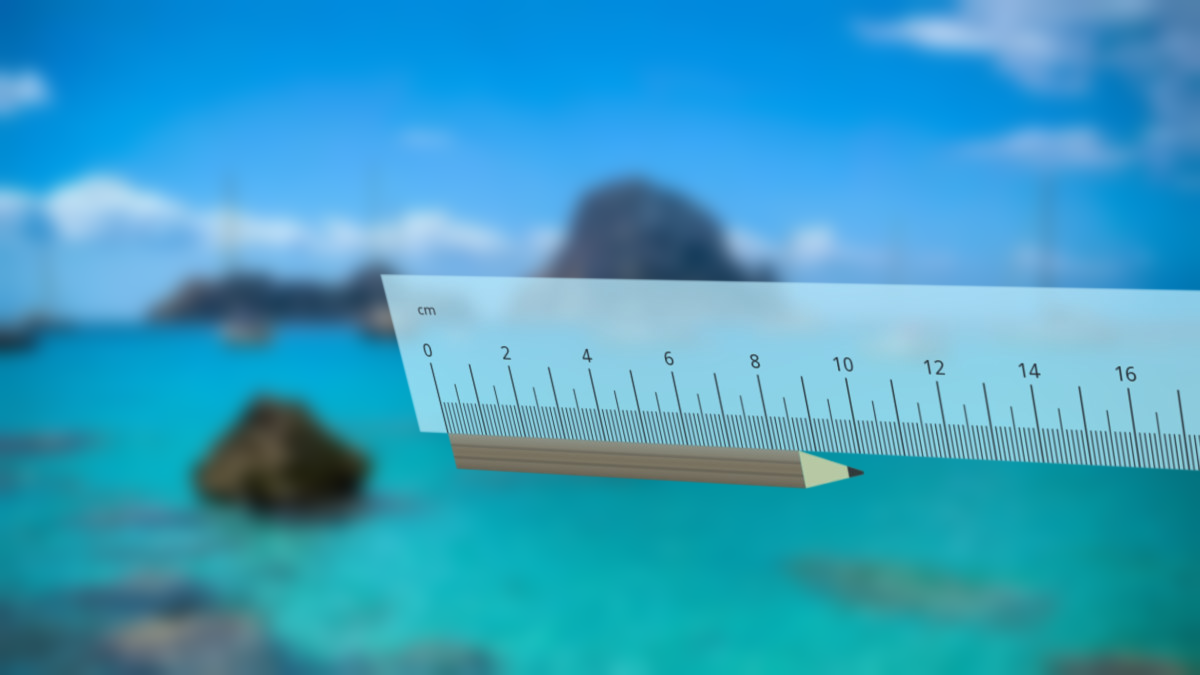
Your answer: 10 cm
